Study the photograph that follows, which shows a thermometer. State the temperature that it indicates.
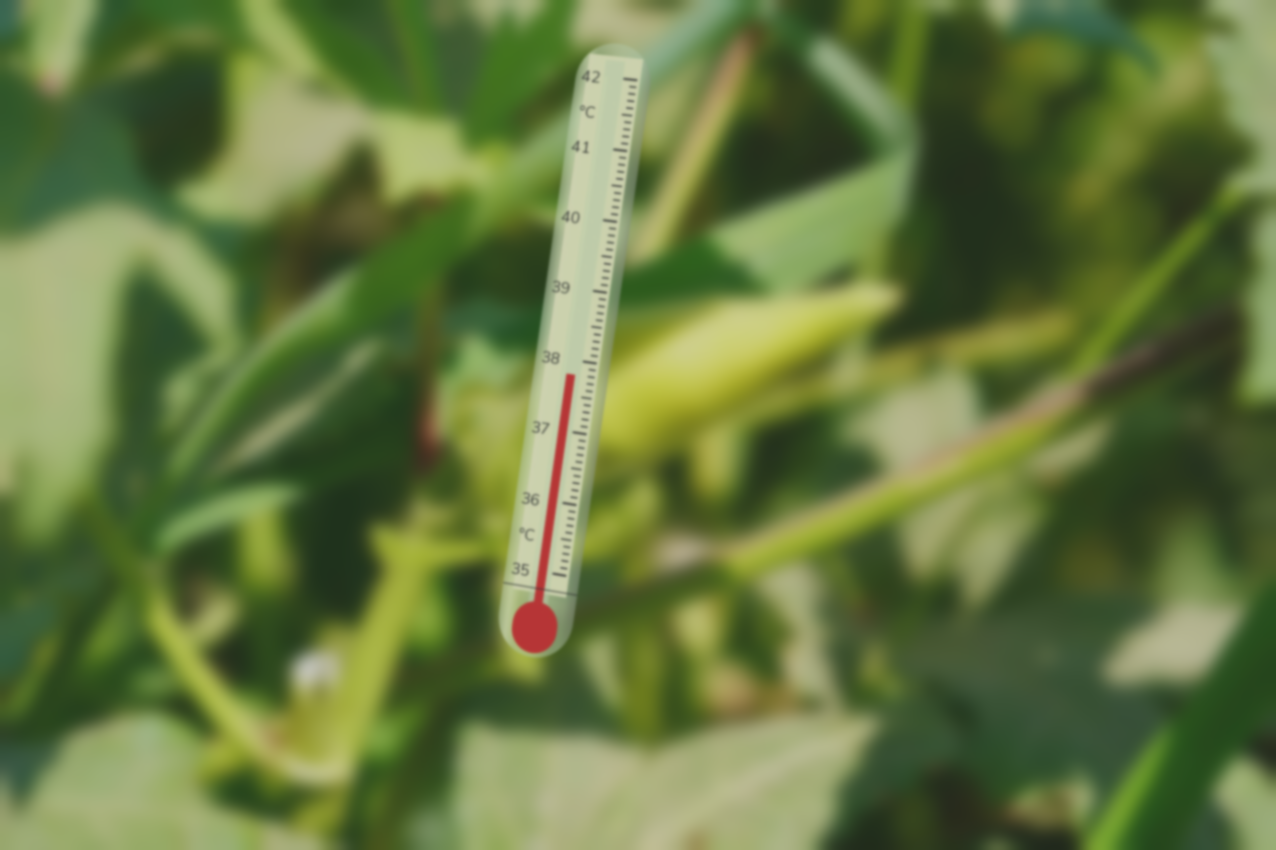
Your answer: 37.8 °C
